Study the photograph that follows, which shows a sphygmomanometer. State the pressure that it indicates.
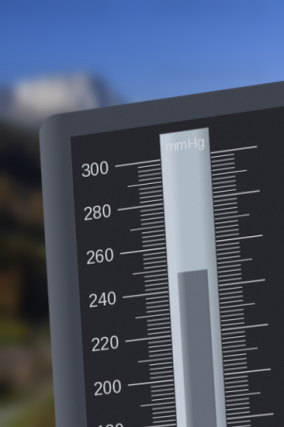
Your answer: 248 mmHg
